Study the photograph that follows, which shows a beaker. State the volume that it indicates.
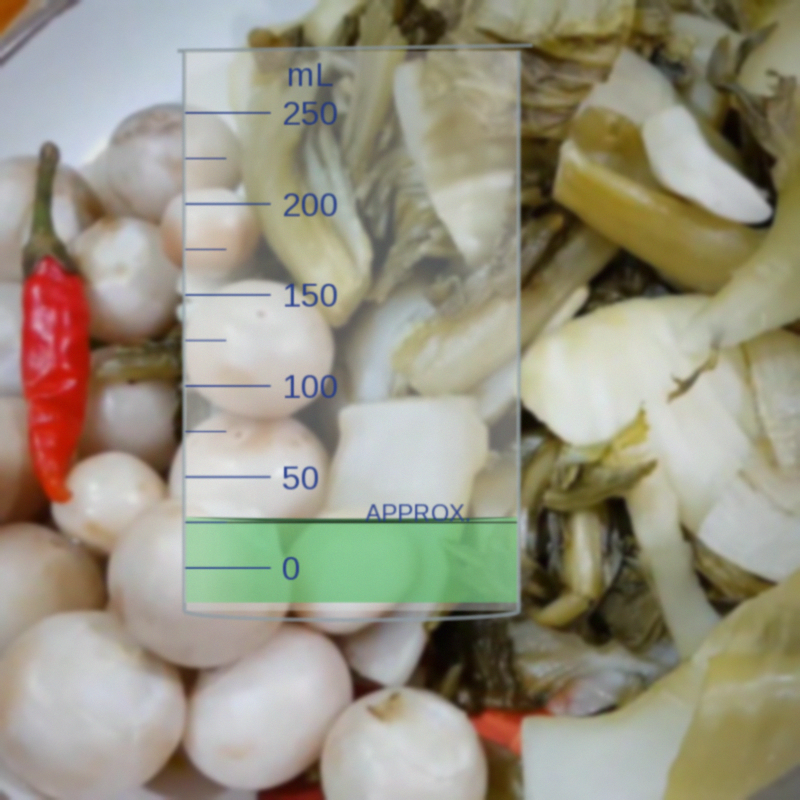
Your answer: 25 mL
